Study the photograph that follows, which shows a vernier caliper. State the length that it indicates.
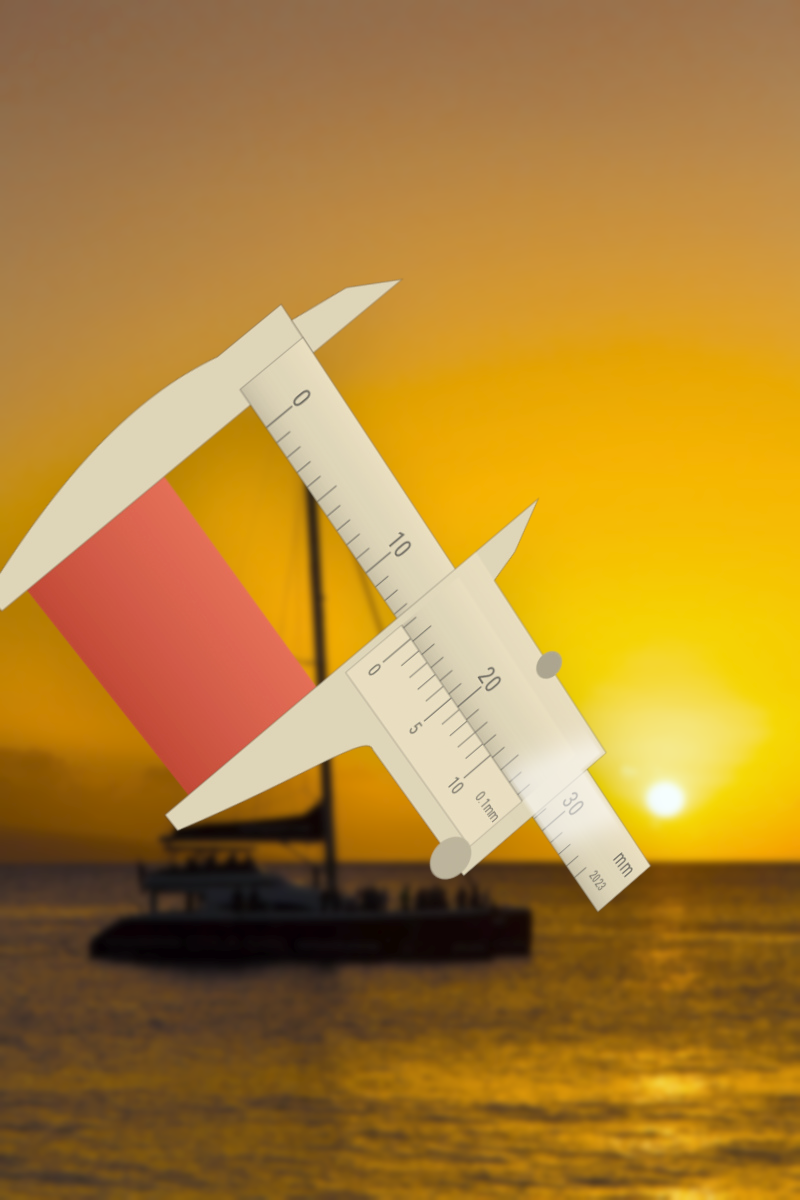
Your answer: 14.8 mm
